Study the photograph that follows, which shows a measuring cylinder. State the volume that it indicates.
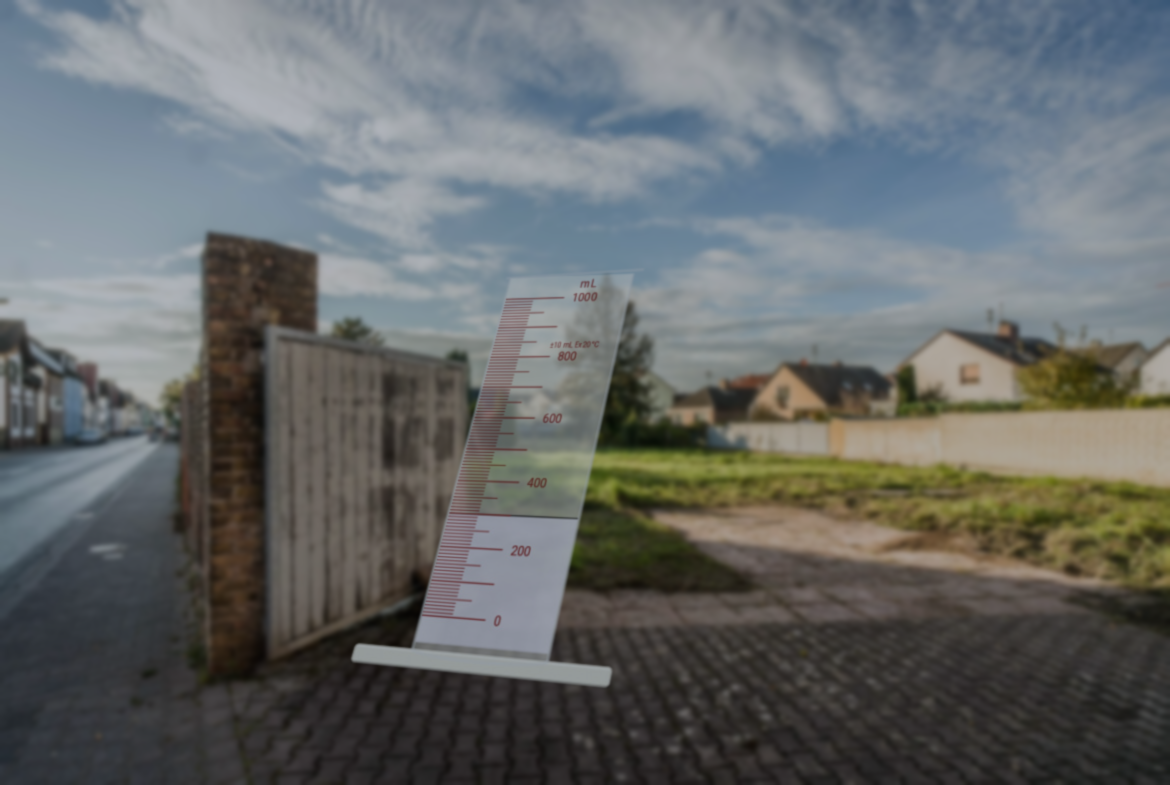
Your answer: 300 mL
